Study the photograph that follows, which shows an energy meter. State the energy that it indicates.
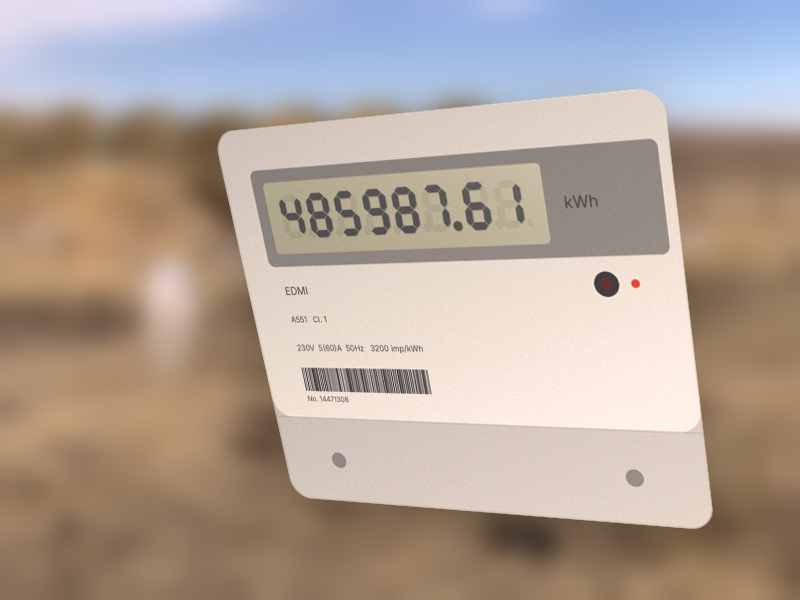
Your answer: 485987.61 kWh
